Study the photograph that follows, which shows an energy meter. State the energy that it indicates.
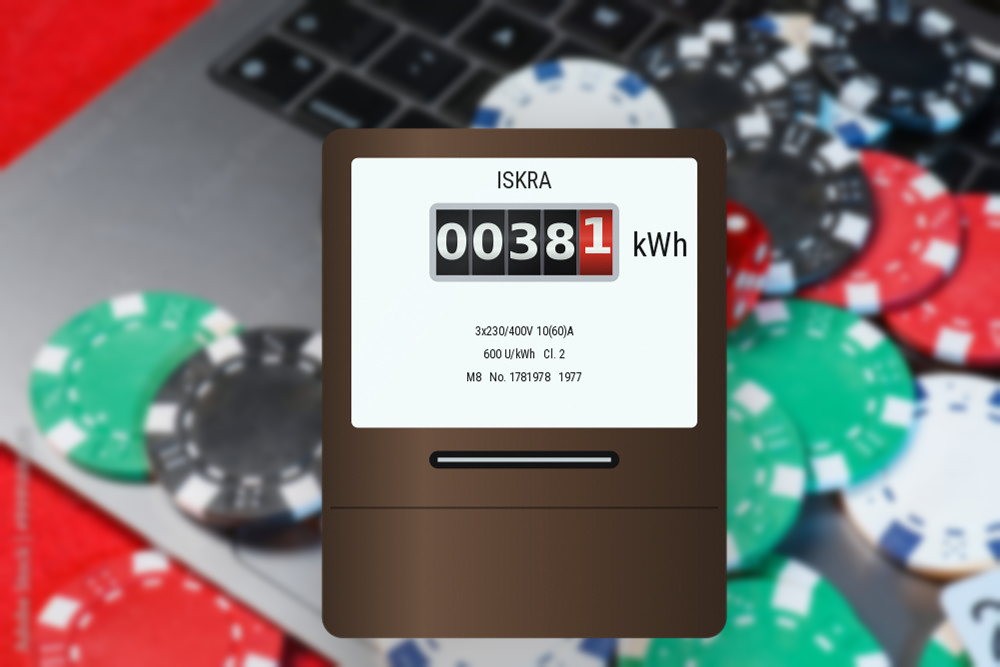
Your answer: 38.1 kWh
